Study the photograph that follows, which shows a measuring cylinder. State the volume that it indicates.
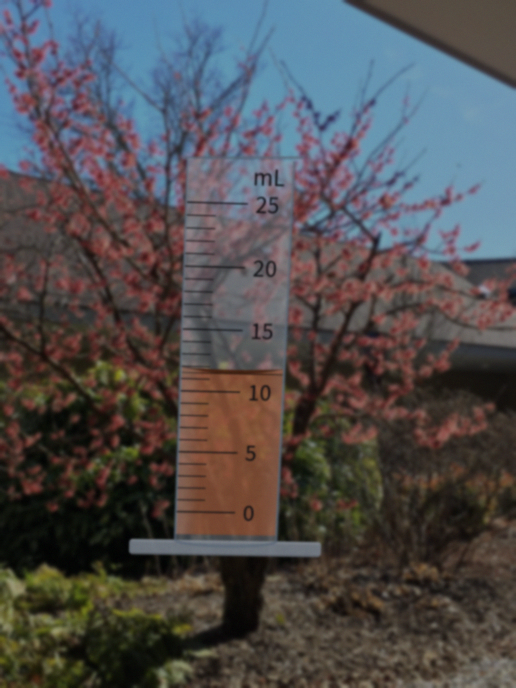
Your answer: 11.5 mL
